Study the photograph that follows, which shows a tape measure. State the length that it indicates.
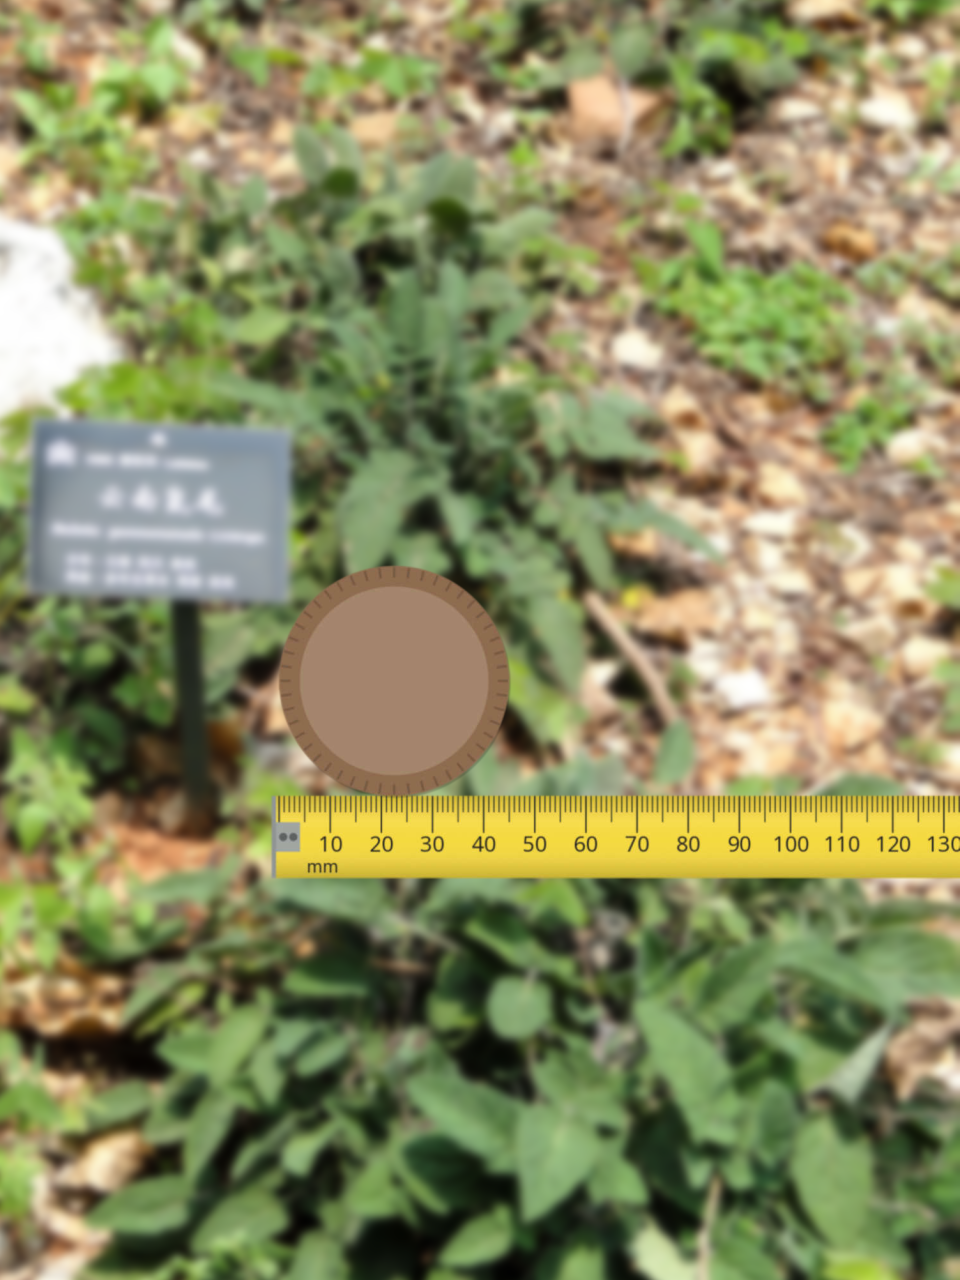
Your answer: 45 mm
